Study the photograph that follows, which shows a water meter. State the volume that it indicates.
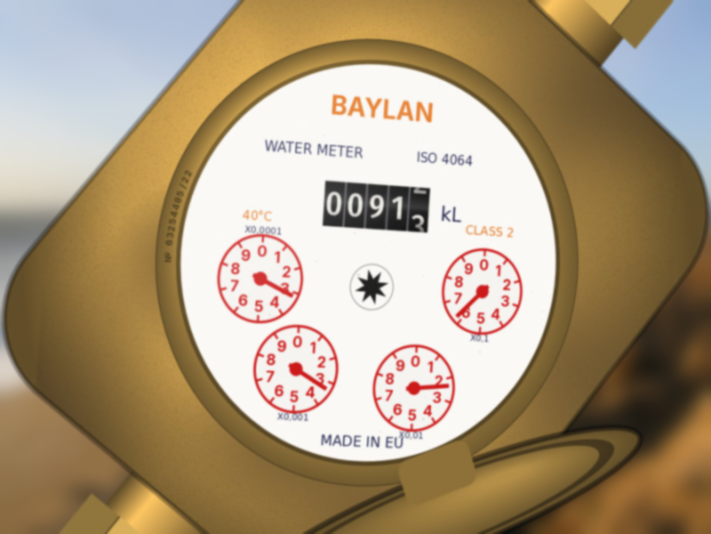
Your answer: 912.6233 kL
